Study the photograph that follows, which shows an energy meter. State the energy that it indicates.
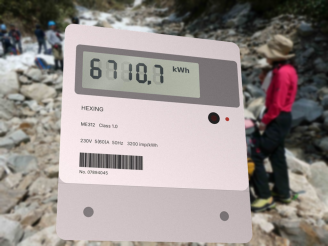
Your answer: 6710.7 kWh
